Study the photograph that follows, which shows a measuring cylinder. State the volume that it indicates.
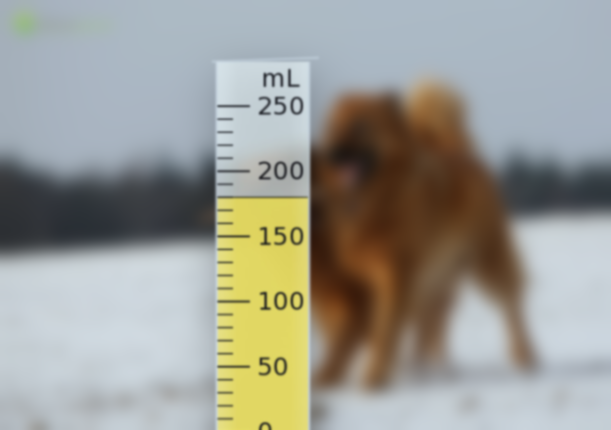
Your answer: 180 mL
